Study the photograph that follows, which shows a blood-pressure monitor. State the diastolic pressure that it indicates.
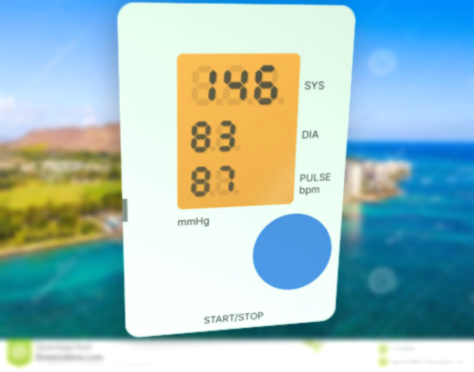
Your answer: 83 mmHg
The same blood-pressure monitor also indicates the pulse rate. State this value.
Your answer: 87 bpm
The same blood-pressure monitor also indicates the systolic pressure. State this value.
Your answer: 146 mmHg
